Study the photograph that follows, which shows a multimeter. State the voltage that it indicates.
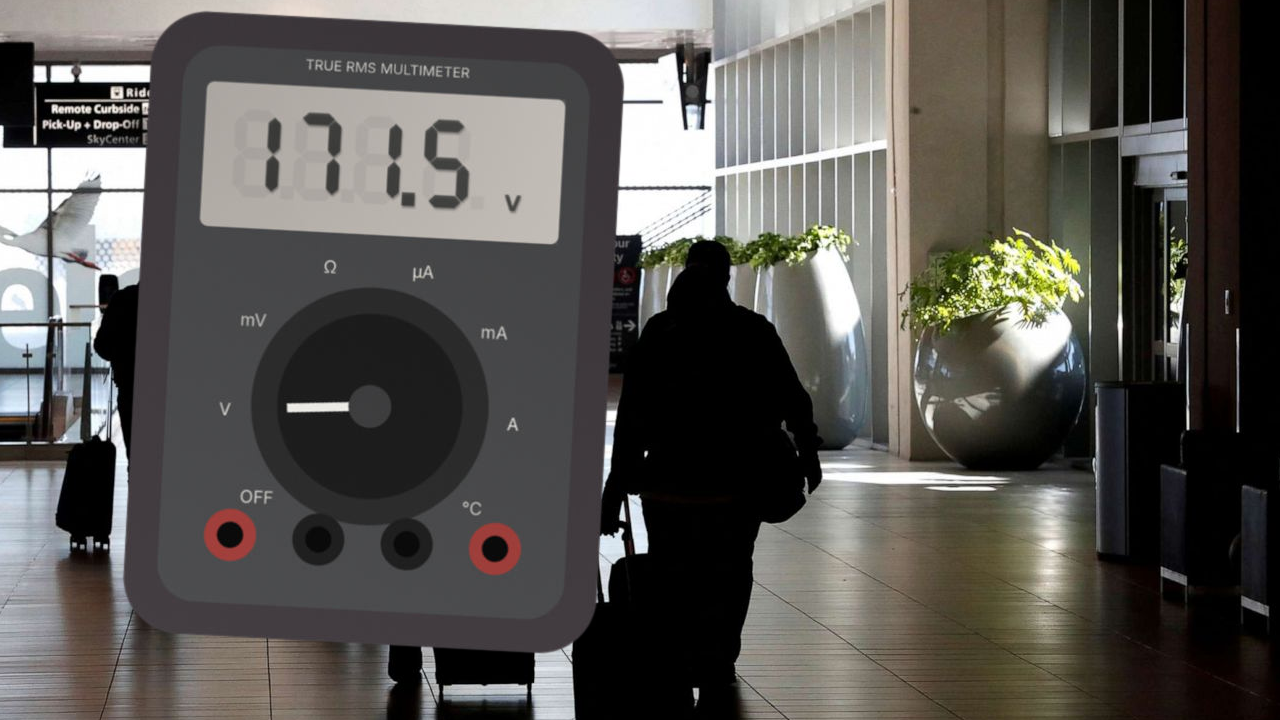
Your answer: 171.5 V
